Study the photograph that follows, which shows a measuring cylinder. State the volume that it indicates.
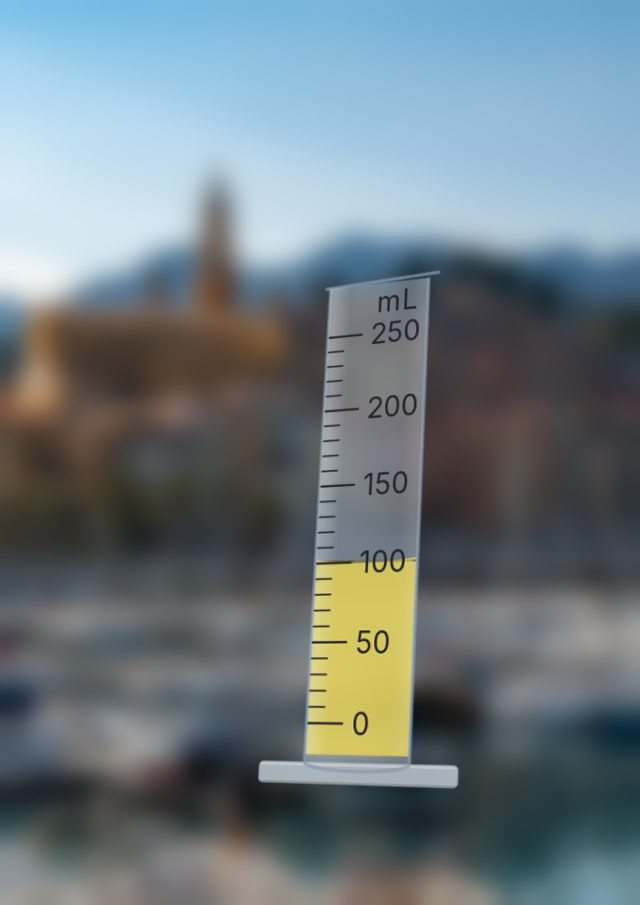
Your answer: 100 mL
